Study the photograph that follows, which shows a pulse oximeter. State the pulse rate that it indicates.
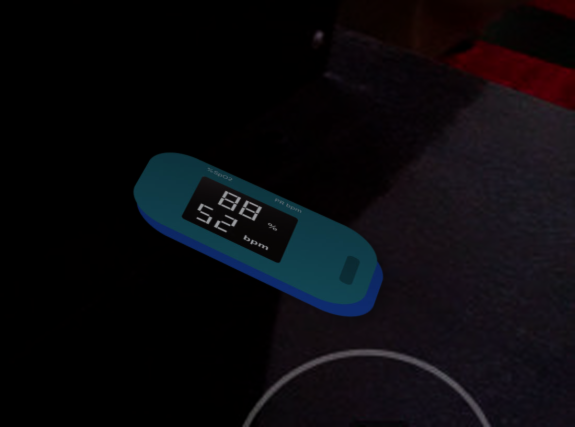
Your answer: 52 bpm
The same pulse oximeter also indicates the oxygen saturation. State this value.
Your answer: 88 %
